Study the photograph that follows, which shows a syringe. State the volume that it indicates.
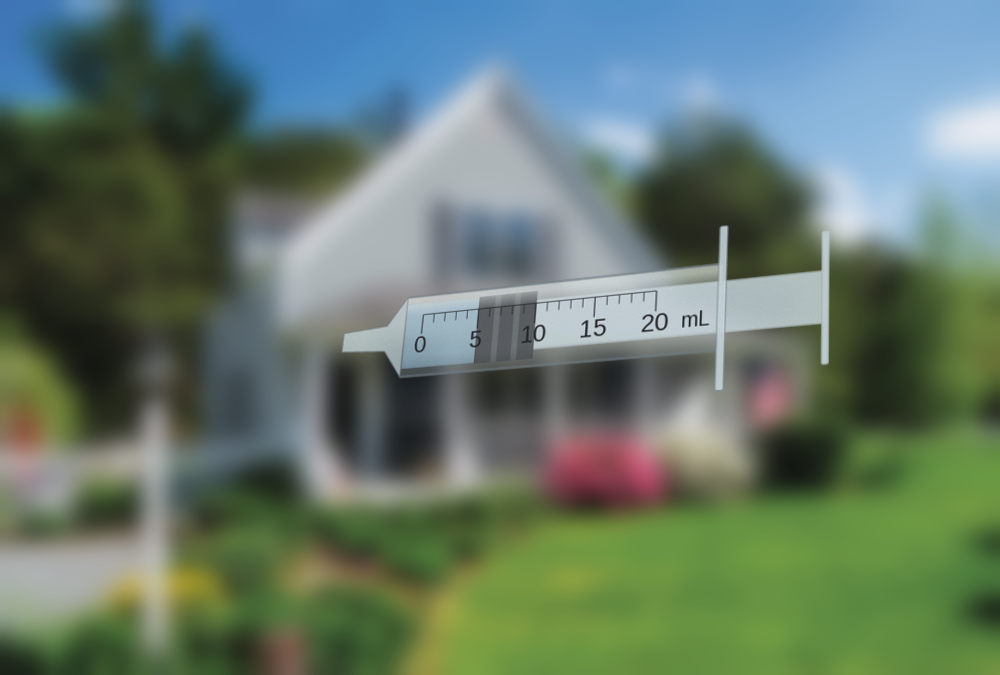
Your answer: 5 mL
